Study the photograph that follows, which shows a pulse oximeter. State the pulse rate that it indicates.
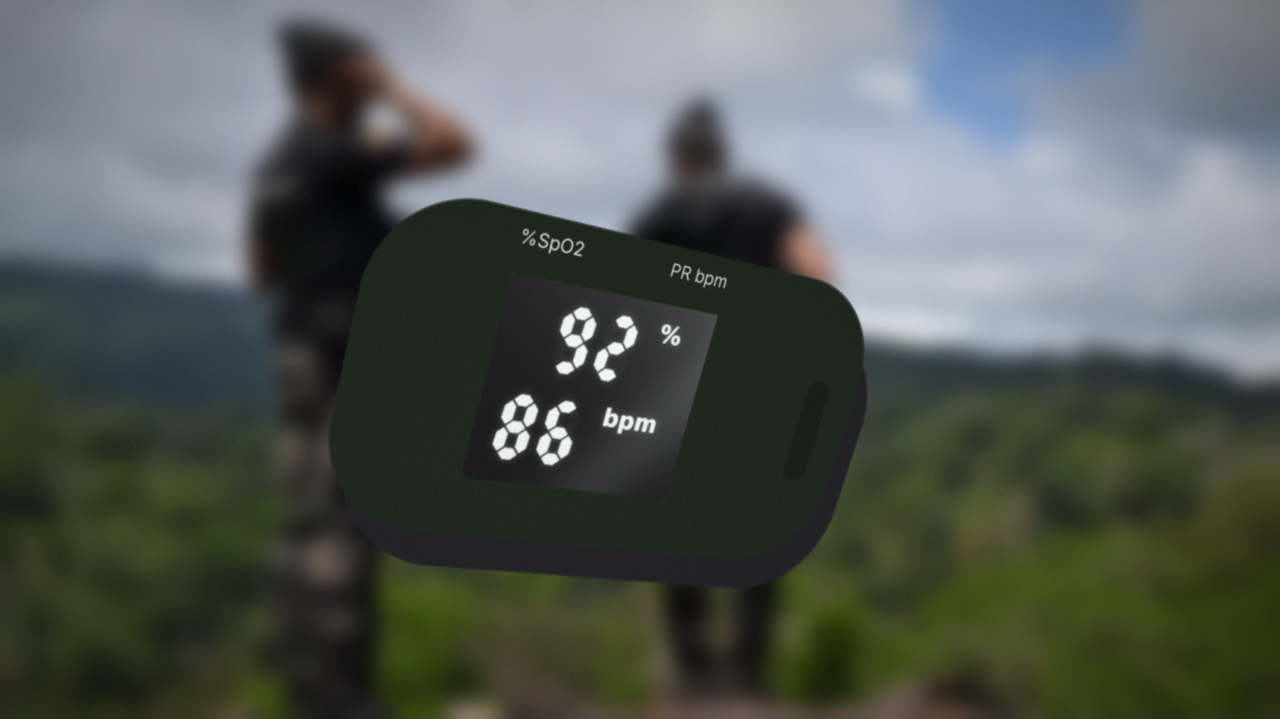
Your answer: 86 bpm
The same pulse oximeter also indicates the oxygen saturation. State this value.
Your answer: 92 %
